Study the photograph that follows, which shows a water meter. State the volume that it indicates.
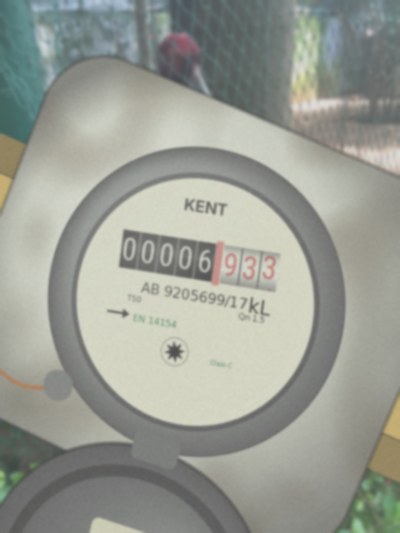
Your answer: 6.933 kL
